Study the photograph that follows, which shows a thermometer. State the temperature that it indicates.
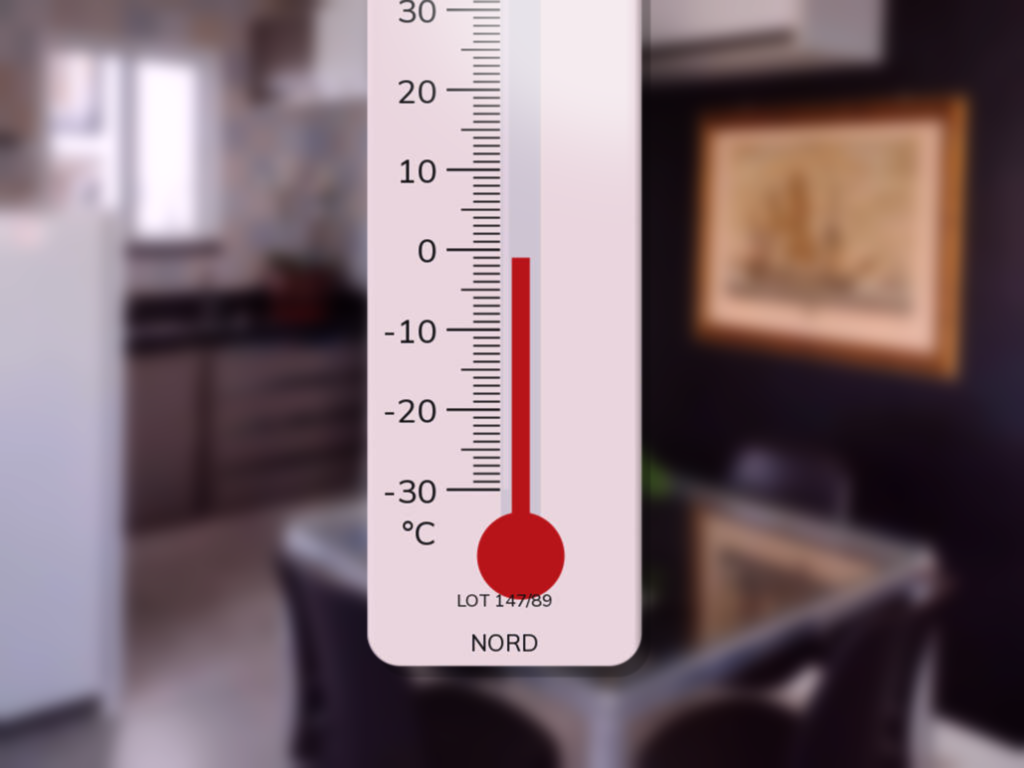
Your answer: -1 °C
